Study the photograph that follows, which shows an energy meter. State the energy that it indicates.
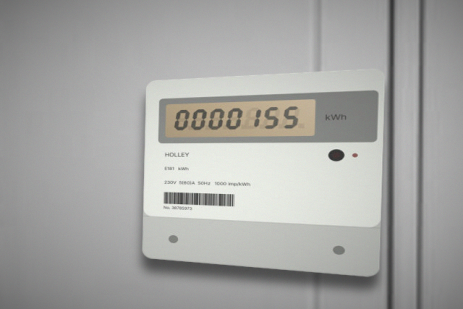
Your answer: 155 kWh
